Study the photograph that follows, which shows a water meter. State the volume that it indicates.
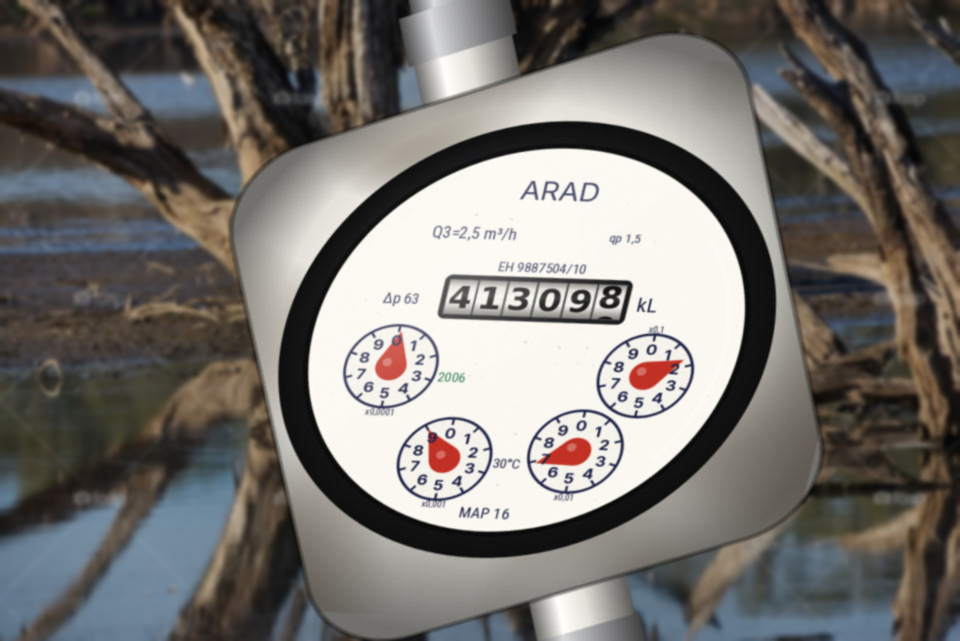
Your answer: 413098.1690 kL
